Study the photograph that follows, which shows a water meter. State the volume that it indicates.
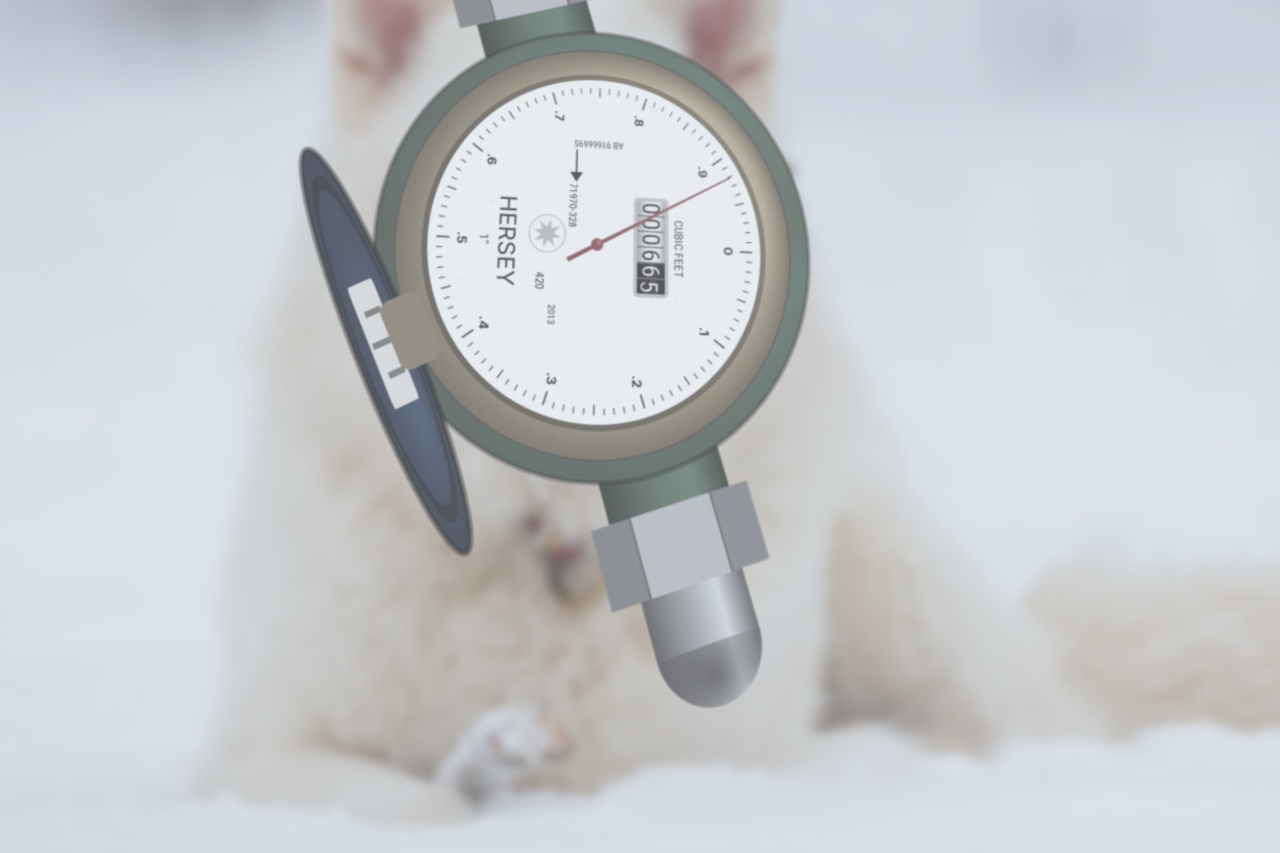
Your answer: 664.92 ft³
